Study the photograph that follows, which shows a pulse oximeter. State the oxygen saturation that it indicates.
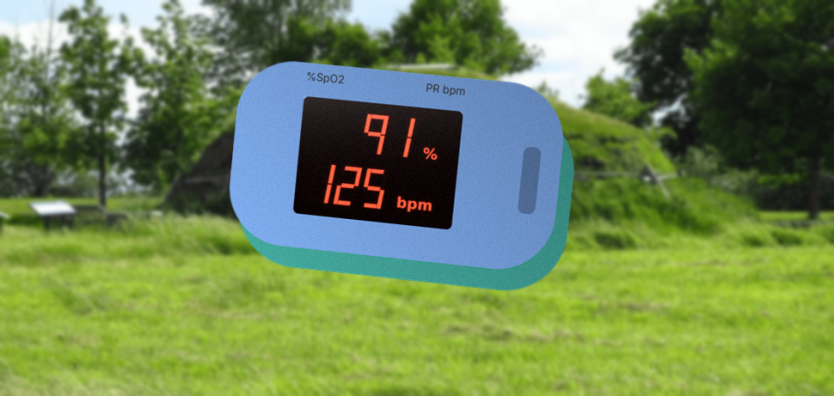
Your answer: 91 %
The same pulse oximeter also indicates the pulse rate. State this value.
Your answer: 125 bpm
